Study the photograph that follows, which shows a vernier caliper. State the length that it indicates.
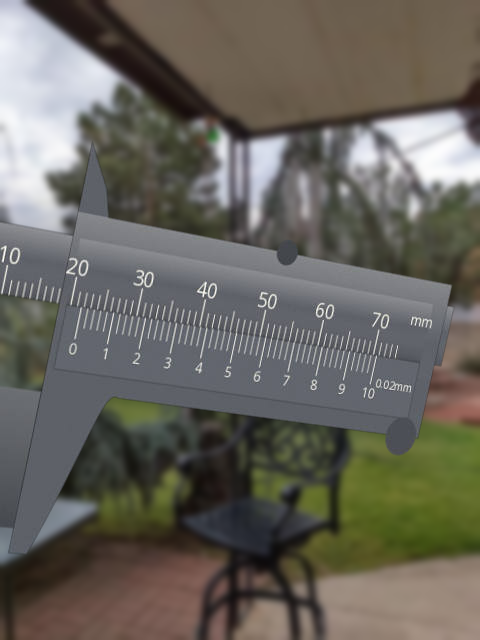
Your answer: 21.6 mm
